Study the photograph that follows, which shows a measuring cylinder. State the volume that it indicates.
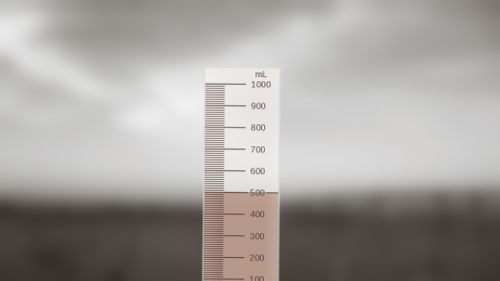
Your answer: 500 mL
